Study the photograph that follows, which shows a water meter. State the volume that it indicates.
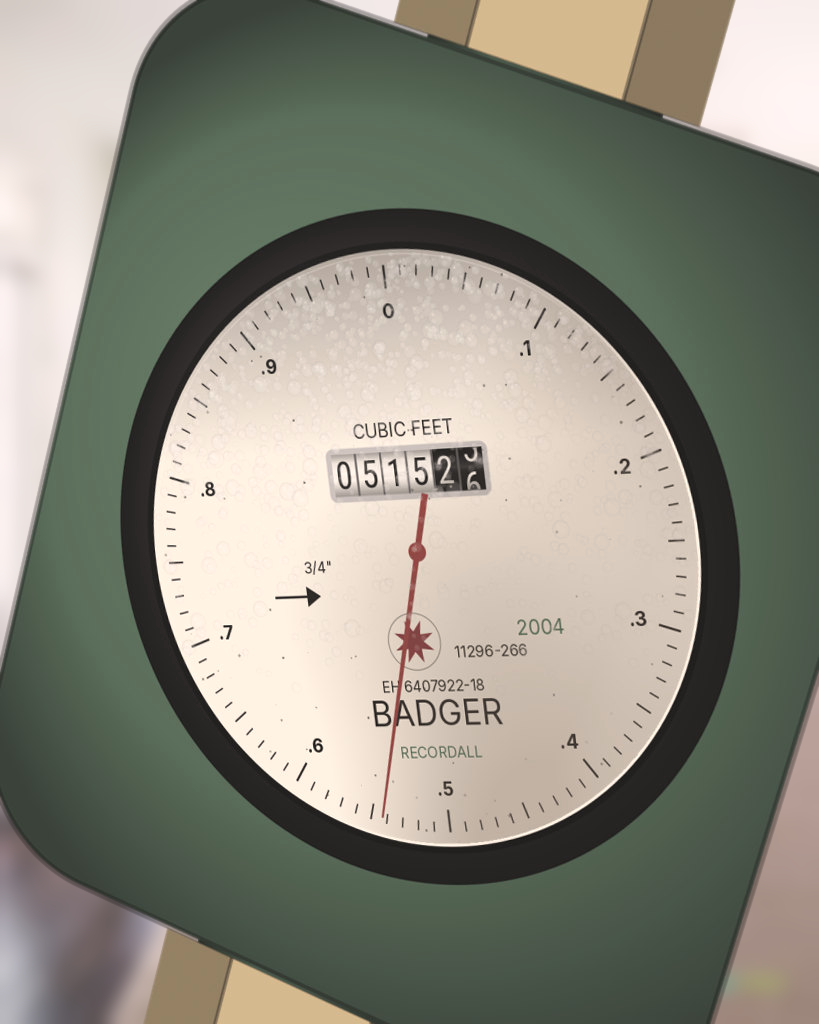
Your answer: 51525.54 ft³
